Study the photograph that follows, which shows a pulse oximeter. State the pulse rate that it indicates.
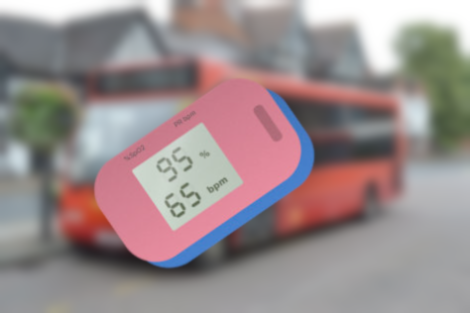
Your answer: 65 bpm
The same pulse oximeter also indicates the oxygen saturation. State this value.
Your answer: 95 %
